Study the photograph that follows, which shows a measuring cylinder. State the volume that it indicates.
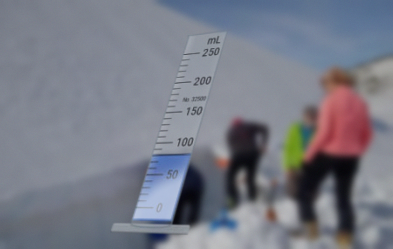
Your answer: 80 mL
